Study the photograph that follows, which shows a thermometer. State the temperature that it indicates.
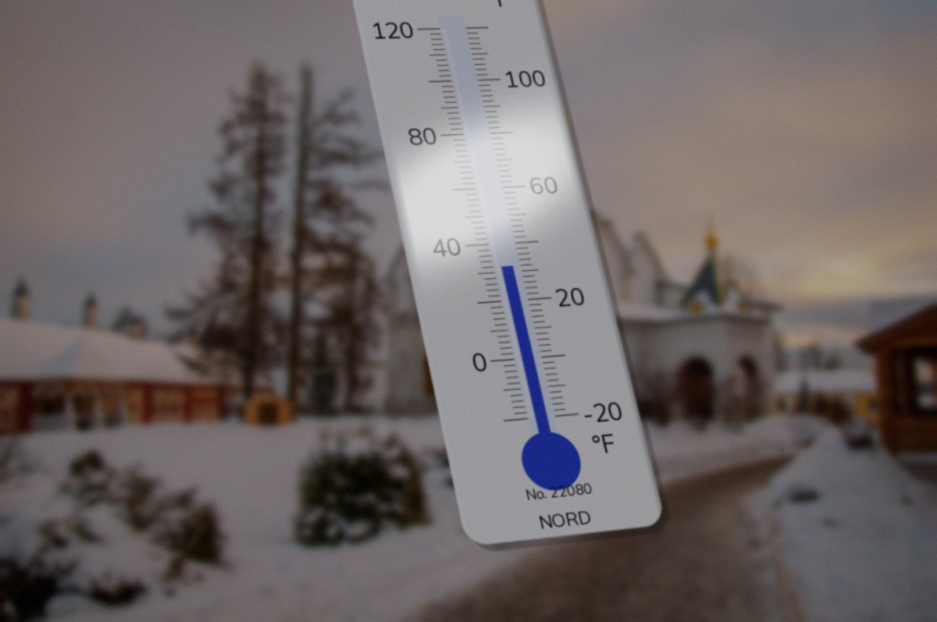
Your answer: 32 °F
